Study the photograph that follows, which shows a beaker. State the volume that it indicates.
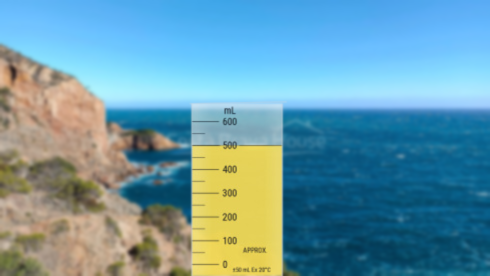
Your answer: 500 mL
